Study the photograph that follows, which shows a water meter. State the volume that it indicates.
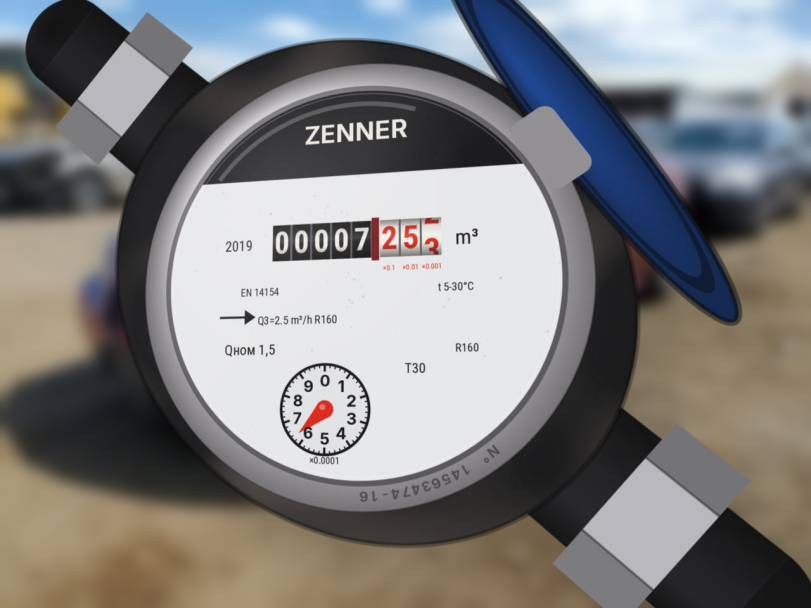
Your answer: 7.2526 m³
